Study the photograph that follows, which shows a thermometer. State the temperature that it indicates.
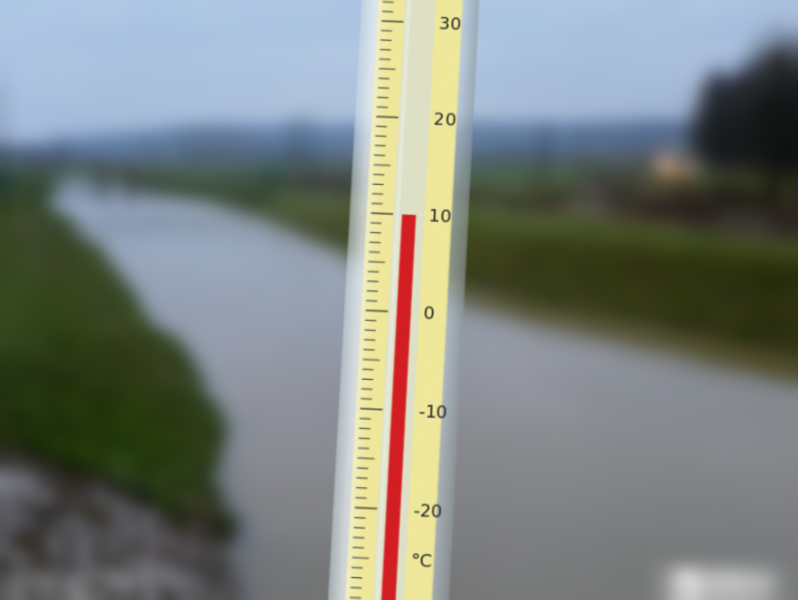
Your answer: 10 °C
